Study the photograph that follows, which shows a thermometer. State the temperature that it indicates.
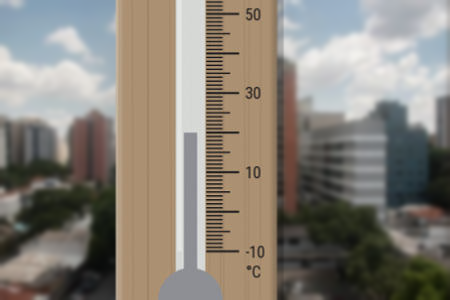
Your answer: 20 °C
